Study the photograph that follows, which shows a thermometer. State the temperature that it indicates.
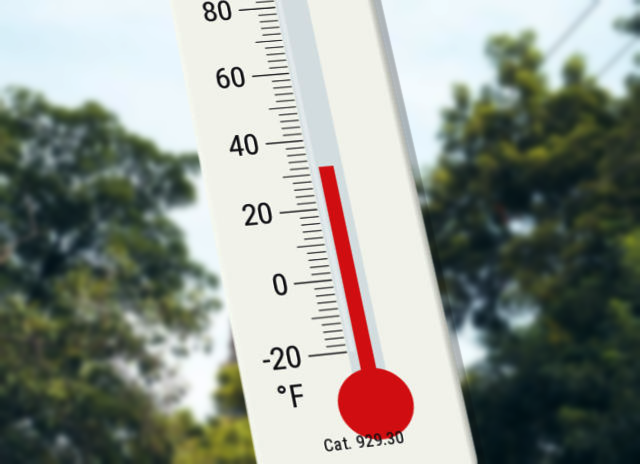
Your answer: 32 °F
